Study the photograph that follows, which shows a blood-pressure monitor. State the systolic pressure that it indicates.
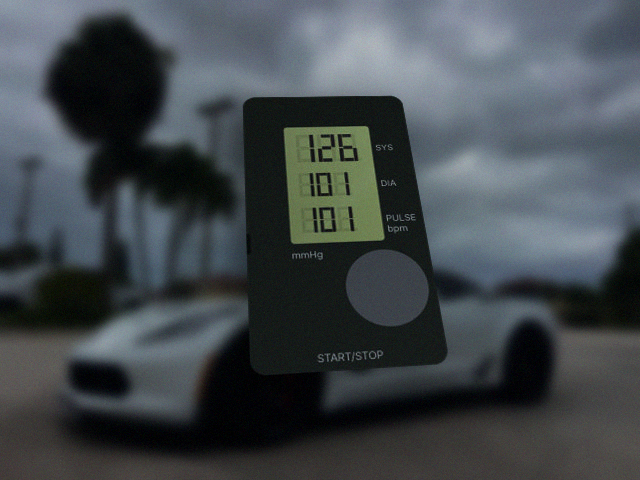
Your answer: 126 mmHg
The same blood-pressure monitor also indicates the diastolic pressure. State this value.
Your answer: 101 mmHg
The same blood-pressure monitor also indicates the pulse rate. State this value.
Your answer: 101 bpm
